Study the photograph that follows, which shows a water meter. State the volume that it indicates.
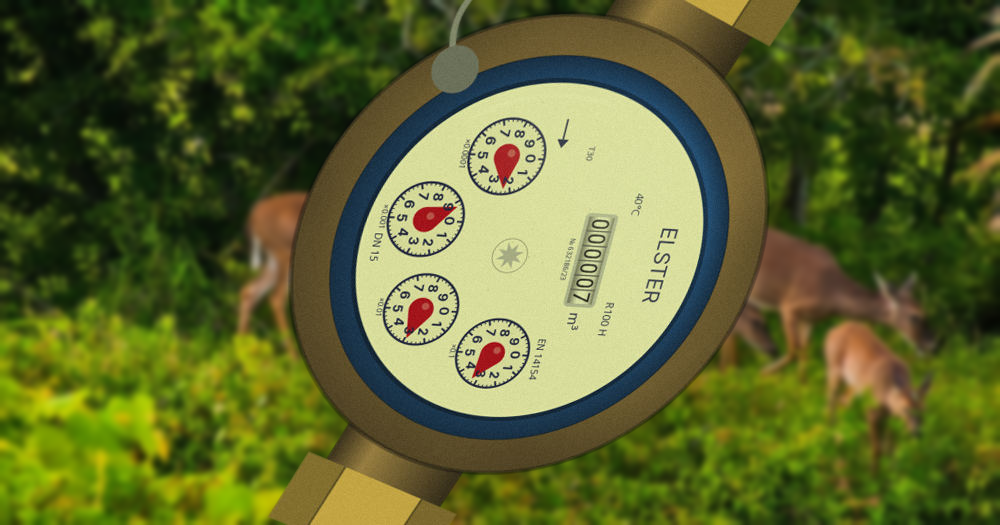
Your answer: 7.3292 m³
